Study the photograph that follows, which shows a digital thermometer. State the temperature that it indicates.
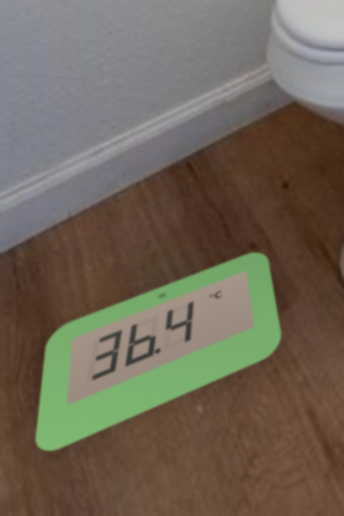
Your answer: 36.4 °C
